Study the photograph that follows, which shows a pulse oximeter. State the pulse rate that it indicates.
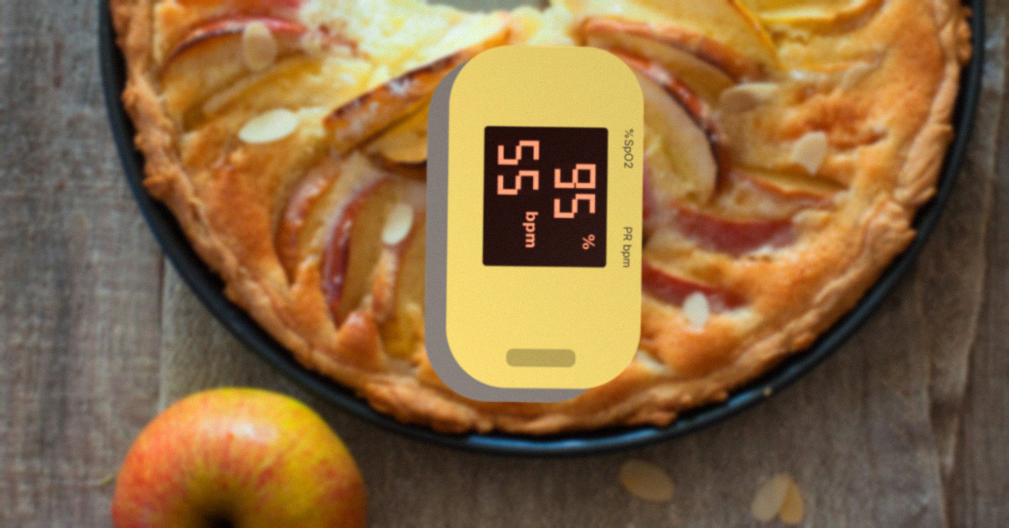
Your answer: 55 bpm
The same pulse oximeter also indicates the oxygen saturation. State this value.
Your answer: 95 %
